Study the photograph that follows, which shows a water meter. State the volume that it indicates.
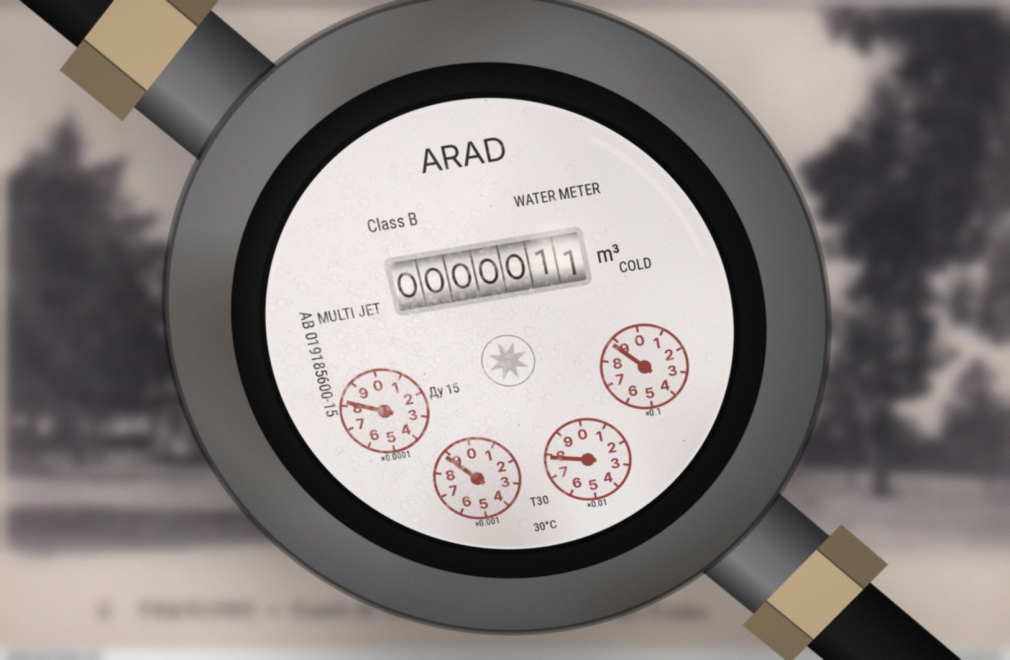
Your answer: 10.8788 m³
